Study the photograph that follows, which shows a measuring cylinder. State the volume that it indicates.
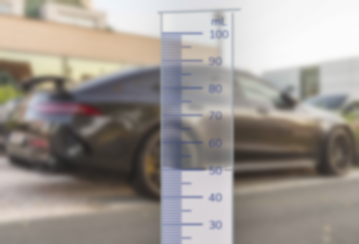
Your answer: 50 mL
